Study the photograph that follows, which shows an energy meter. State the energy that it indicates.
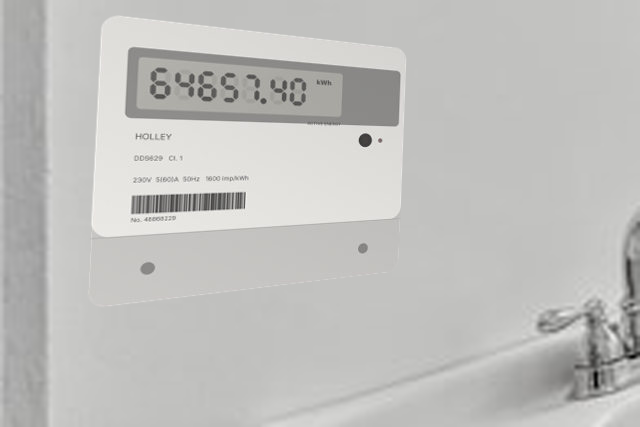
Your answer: 64657.40 kWh
